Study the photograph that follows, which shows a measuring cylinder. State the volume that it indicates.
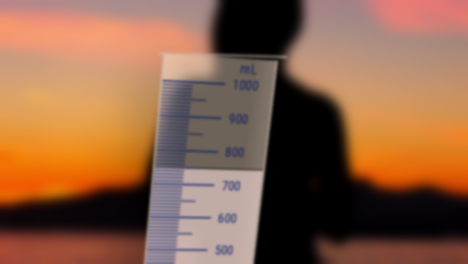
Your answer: 750 mL
